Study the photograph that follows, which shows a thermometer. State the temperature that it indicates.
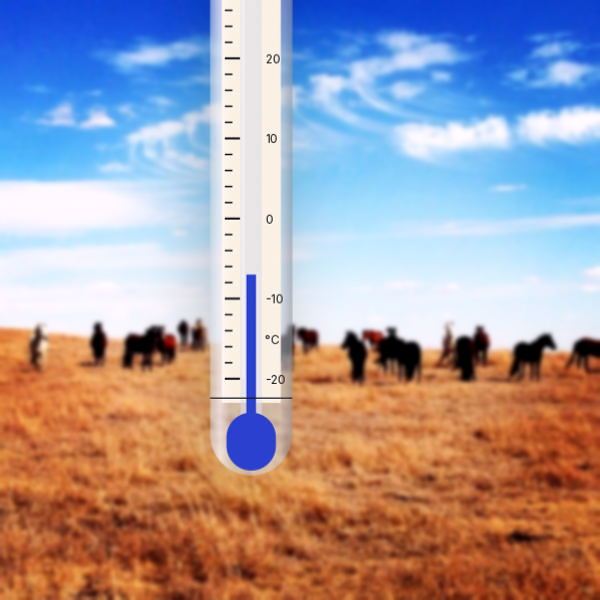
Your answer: -7 °C
